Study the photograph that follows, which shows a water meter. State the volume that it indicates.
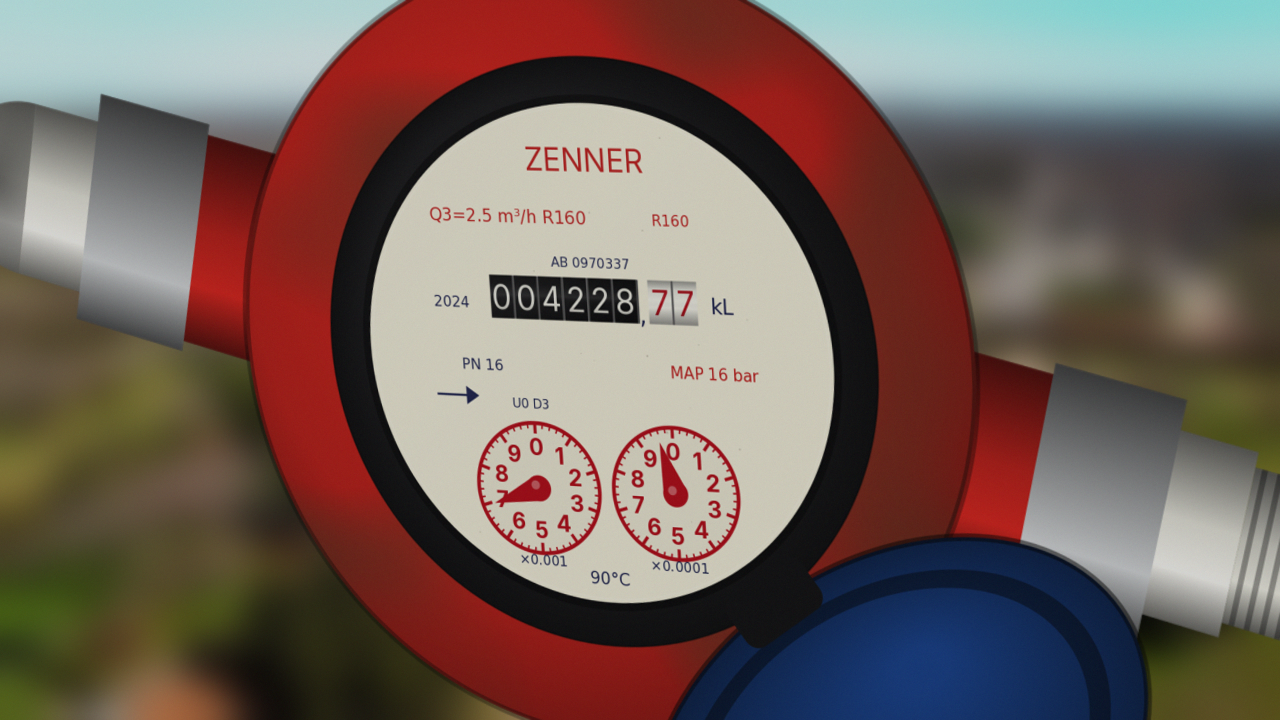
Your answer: 4228.7769 kL
